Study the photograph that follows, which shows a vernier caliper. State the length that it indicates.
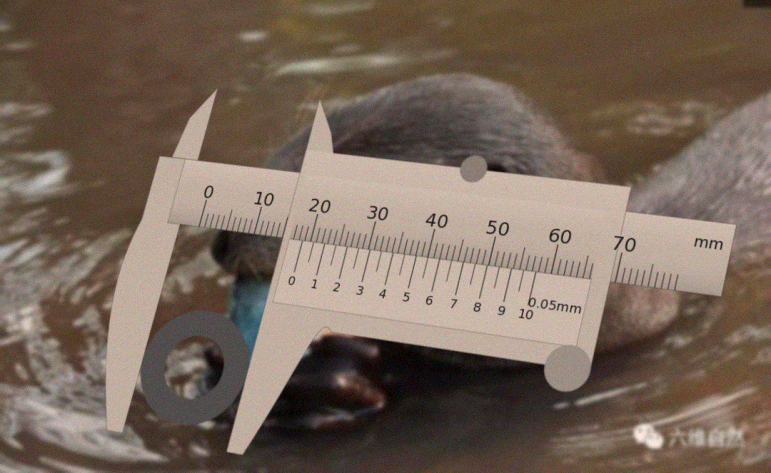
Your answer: 18.6 mm
